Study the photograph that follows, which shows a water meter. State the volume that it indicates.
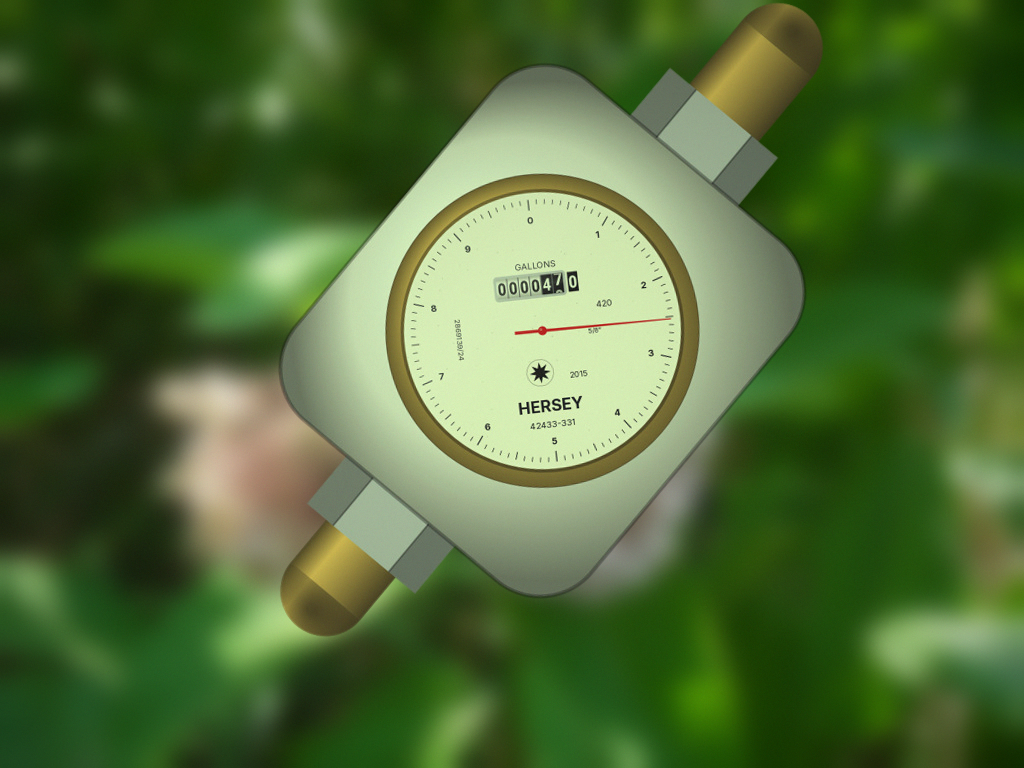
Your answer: 472.5 gal
